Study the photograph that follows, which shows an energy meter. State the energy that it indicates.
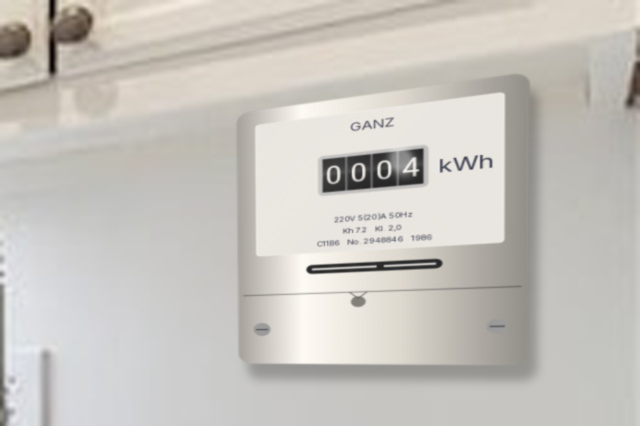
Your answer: 4 kWh
